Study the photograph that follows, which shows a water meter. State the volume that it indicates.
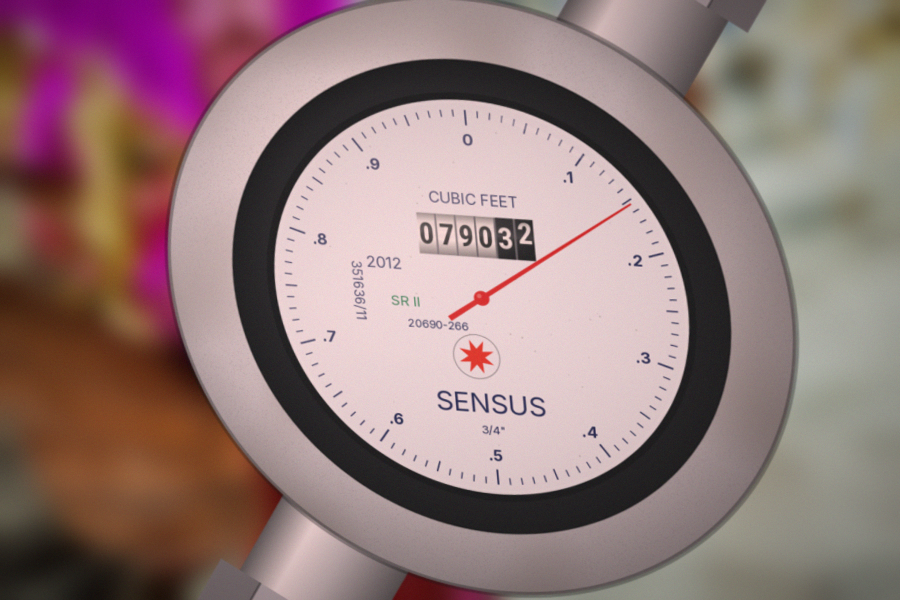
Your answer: 79032.15 ft³
